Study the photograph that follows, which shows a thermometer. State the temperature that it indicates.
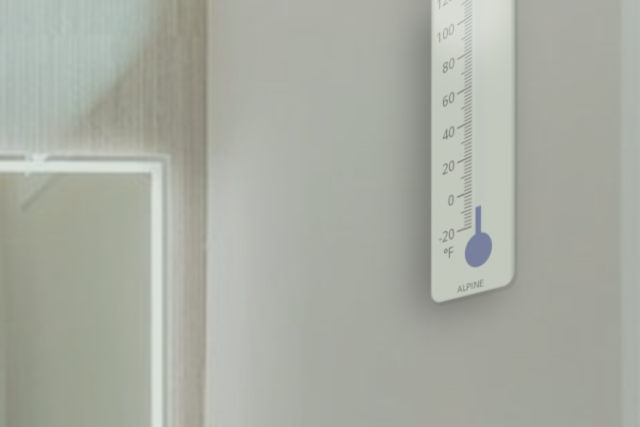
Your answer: -10 °F
